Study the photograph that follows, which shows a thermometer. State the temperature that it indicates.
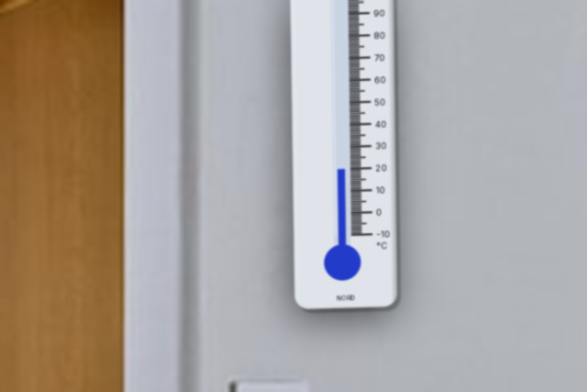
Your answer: 20 °C
